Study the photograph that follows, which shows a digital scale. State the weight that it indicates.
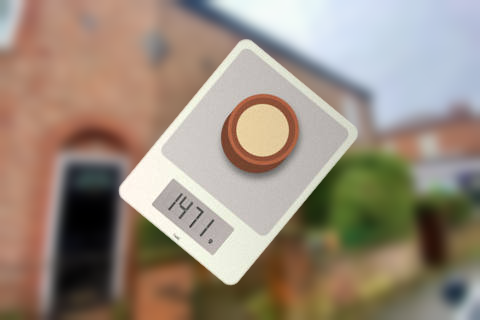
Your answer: 1471 g
